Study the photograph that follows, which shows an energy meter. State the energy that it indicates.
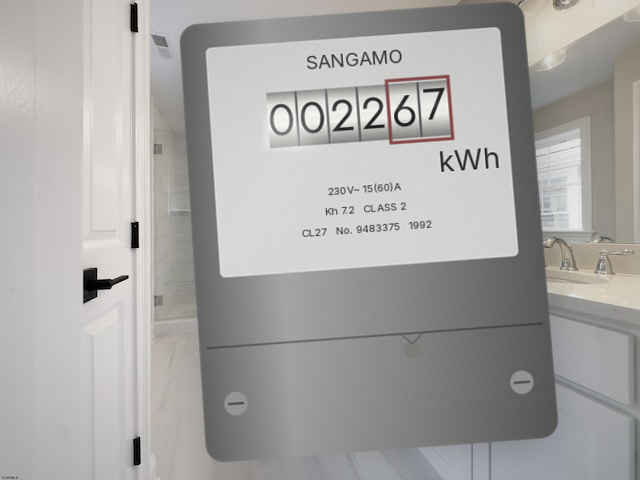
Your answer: 22.67 kWh
